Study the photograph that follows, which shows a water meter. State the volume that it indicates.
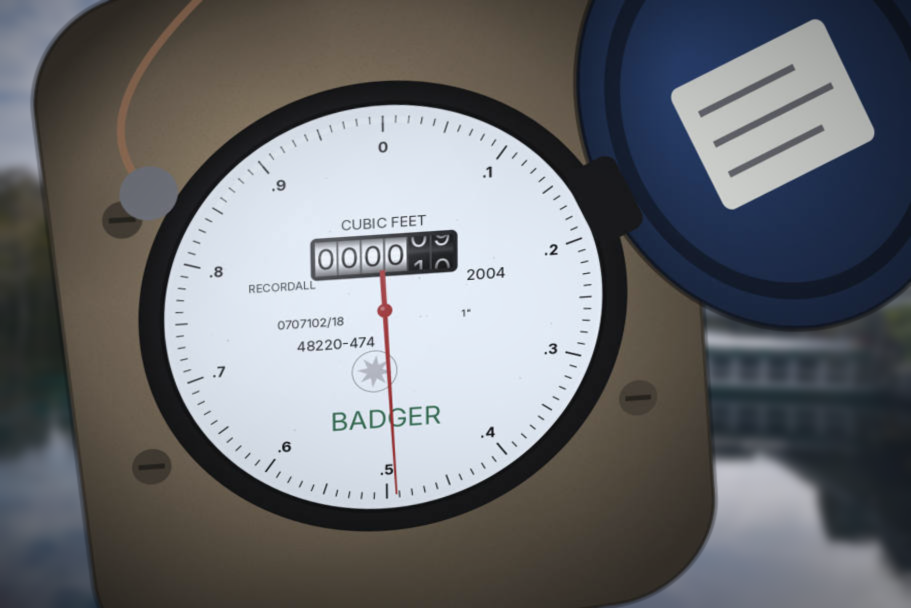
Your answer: 9.49 ft³
